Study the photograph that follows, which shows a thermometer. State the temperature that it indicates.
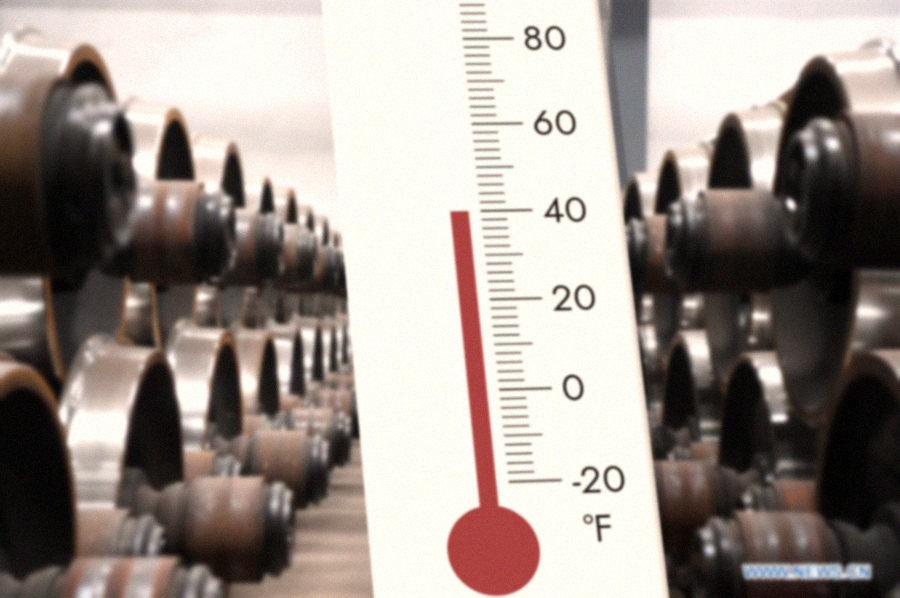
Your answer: 40 °F
